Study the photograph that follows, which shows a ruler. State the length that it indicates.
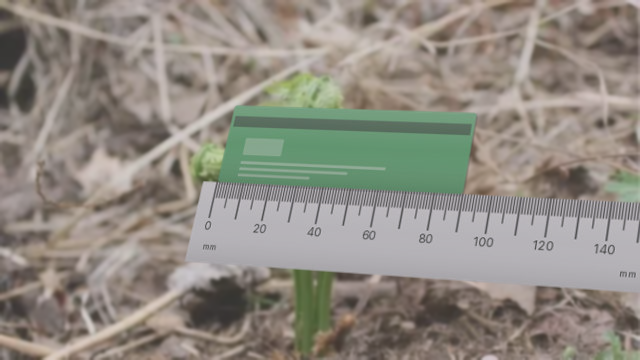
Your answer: 90 mm
